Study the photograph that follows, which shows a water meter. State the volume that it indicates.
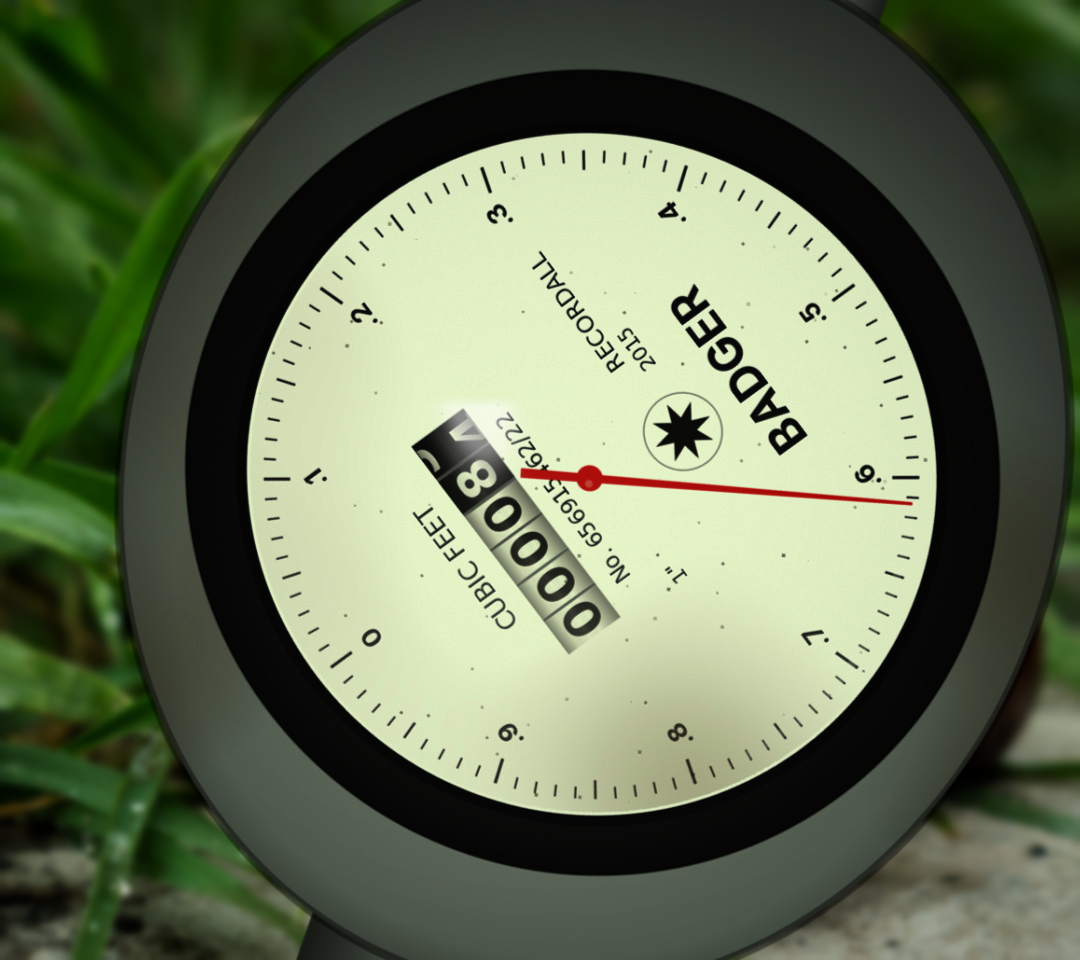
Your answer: 83.61 ft³
